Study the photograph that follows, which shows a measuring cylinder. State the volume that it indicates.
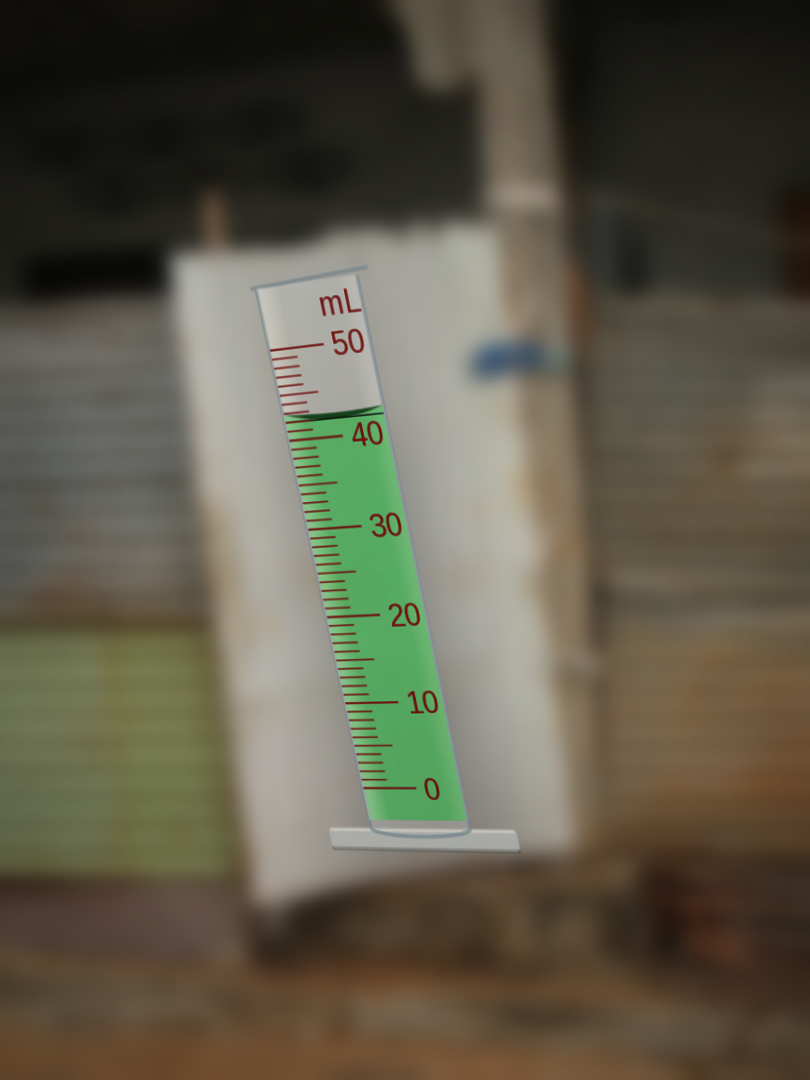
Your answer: 42 mL
